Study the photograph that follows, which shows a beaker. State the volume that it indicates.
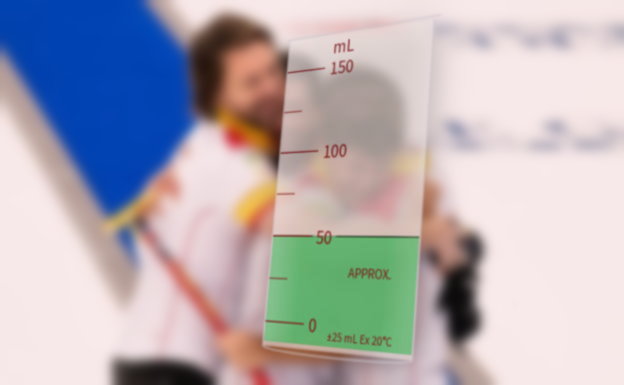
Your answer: 50 mL
